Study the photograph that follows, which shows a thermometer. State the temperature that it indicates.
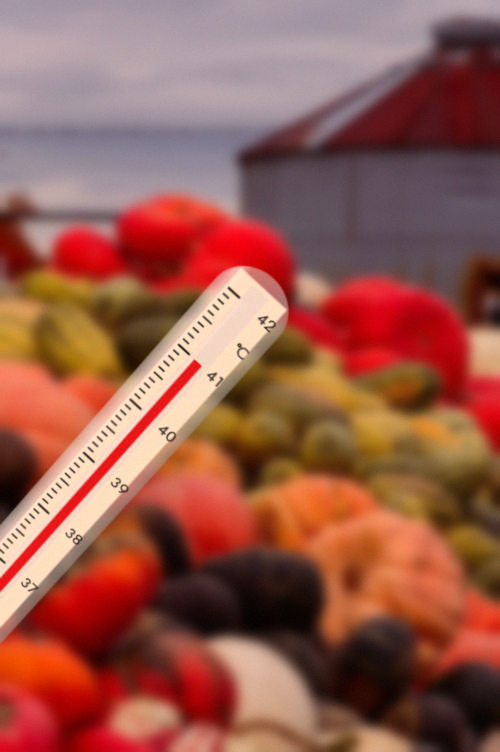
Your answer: 41 °C
